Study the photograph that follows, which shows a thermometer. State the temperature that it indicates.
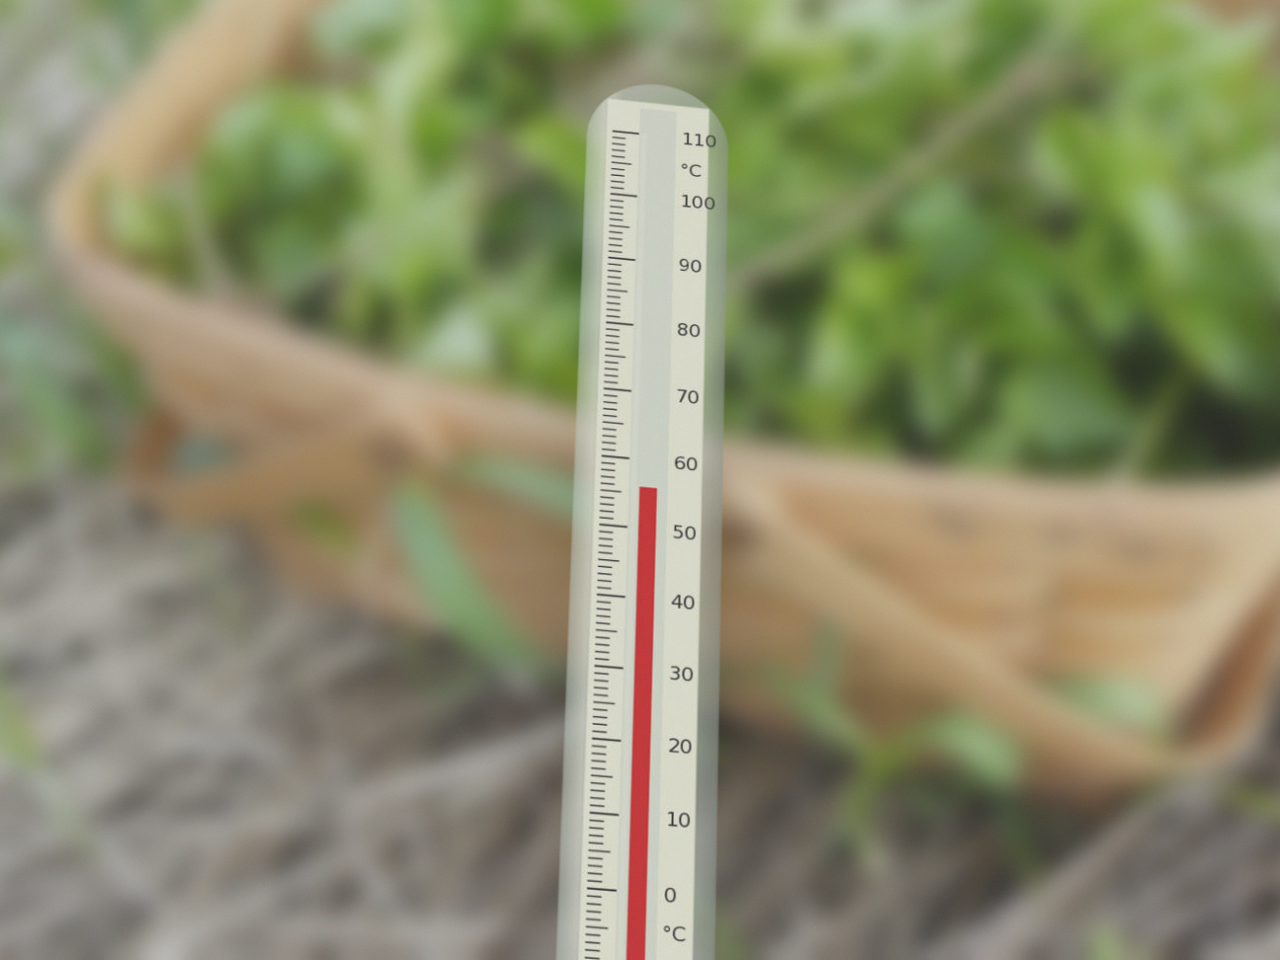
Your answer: 56 °C
